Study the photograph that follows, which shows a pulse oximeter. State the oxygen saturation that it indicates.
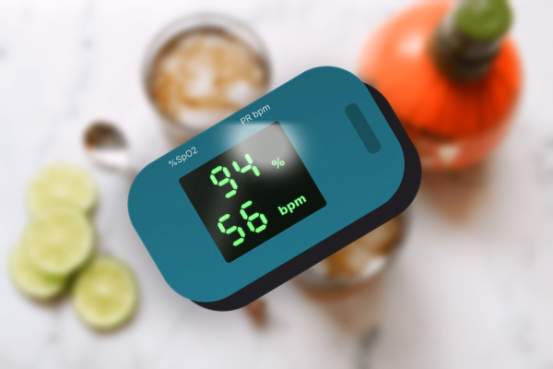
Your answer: 94 %
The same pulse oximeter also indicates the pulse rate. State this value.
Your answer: 56 bpm
